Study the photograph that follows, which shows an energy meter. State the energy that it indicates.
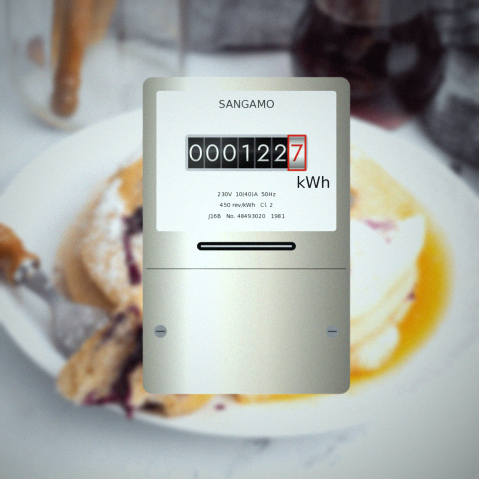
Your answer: 122.7 kWh
